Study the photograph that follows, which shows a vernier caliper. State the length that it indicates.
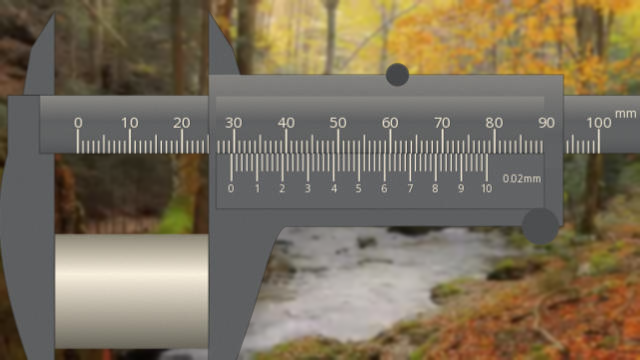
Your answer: 29.5 mm
